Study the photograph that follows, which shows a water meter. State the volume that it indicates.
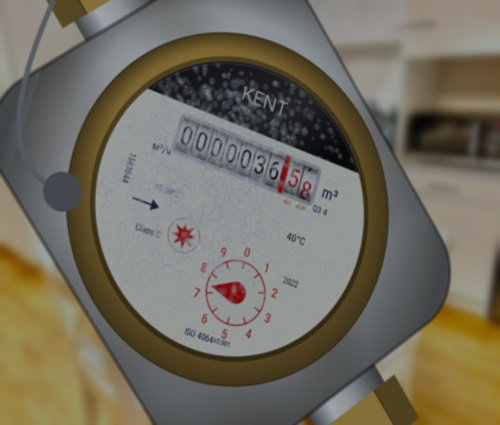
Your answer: 36.577 m³
